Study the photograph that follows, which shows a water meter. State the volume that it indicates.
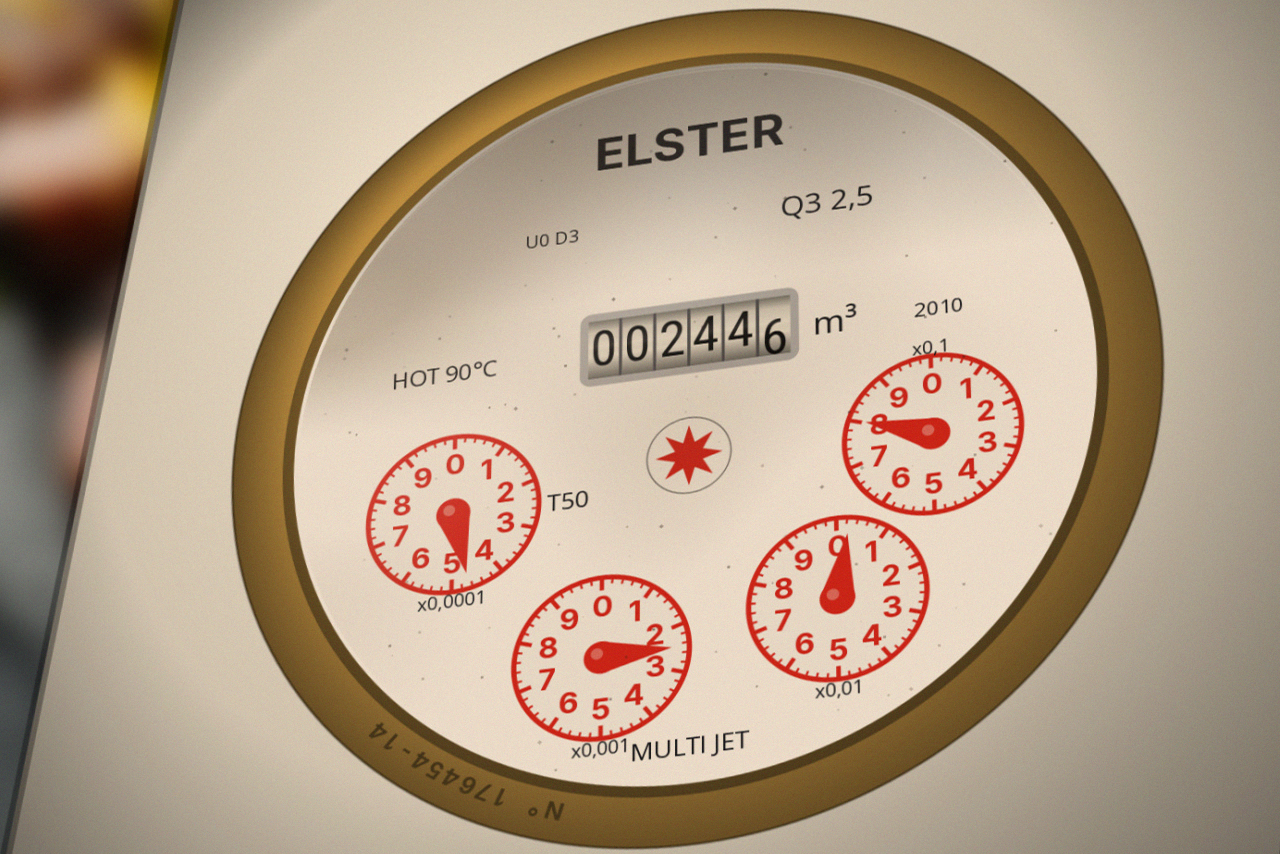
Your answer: 2445.8024 m³
